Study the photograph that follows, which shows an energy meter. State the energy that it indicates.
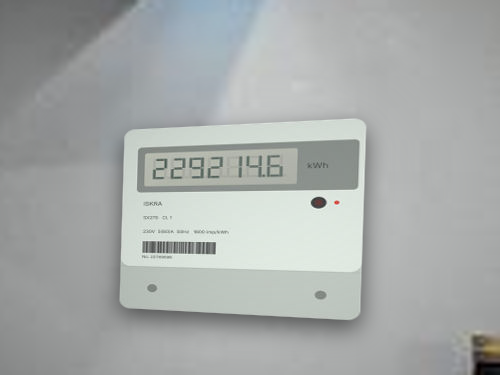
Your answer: 229214.6 kWh
